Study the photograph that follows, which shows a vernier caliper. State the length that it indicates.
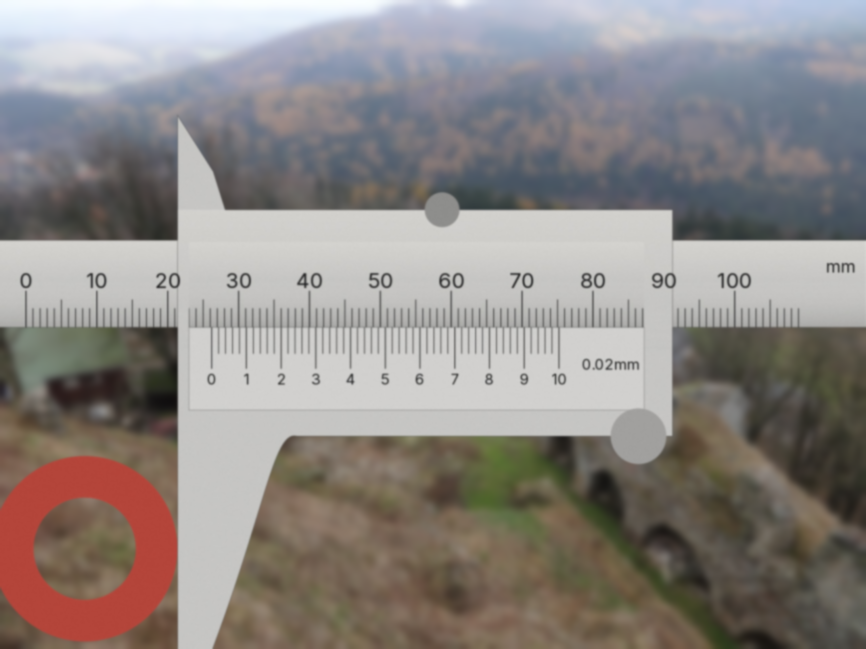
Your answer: 26.2 mm
